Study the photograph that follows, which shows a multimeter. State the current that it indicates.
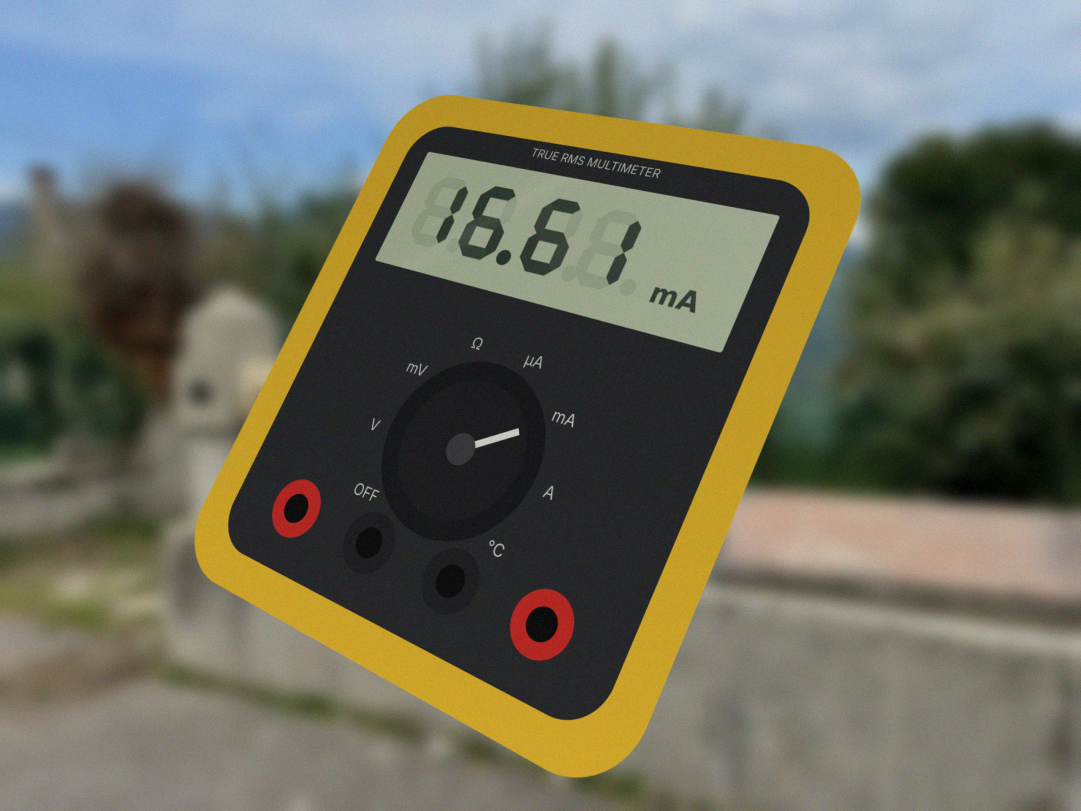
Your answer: 16.61 mA
